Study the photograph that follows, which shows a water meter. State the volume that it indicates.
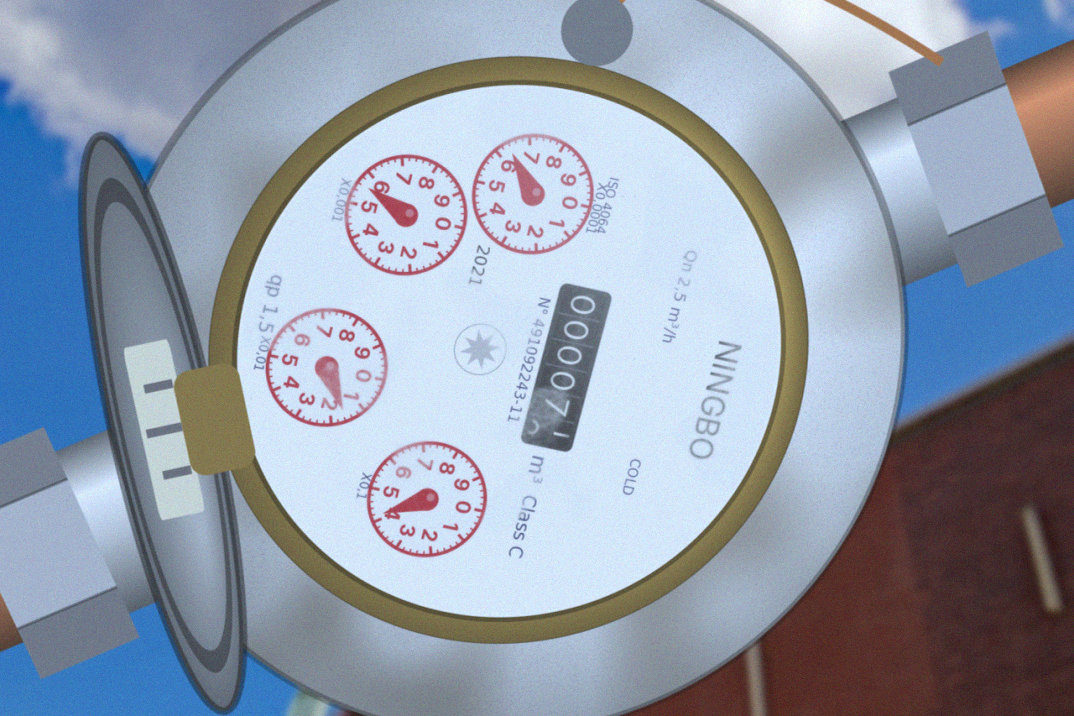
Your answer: 71.4156 m³
